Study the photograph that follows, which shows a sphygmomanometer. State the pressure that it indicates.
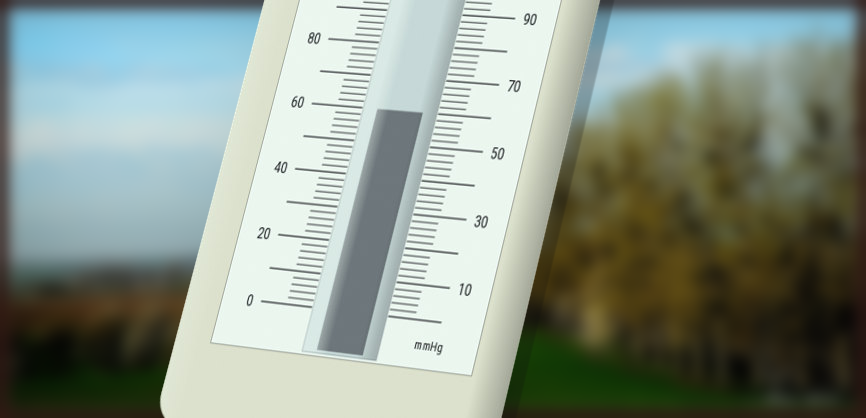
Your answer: 60 mmHg
